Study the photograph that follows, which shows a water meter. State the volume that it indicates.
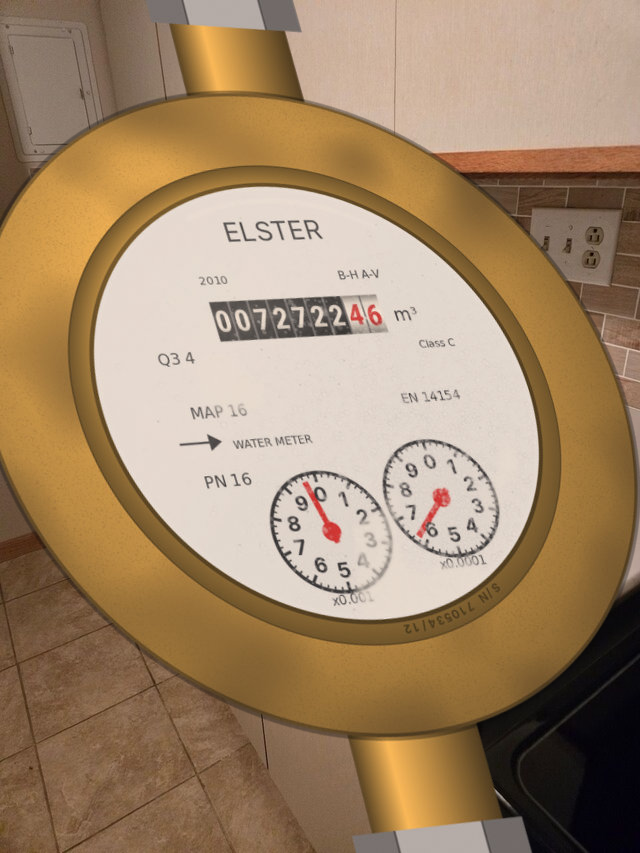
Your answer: 72722.4596 m³
